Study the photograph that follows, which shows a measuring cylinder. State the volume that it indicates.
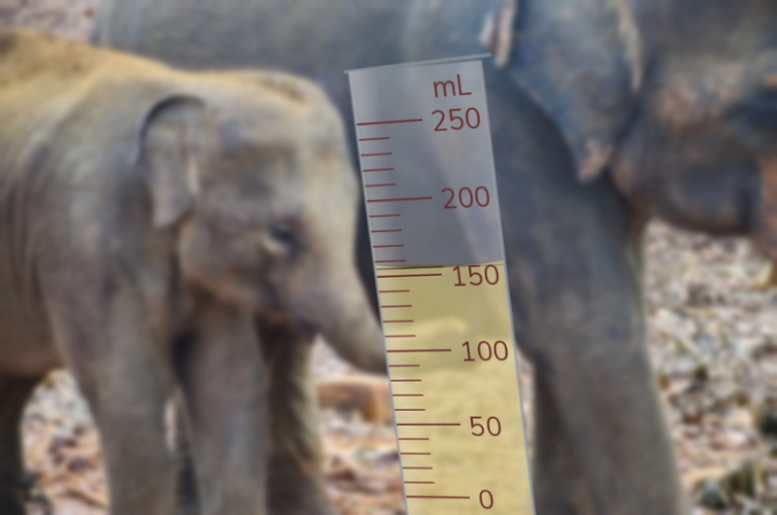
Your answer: 155 mL
